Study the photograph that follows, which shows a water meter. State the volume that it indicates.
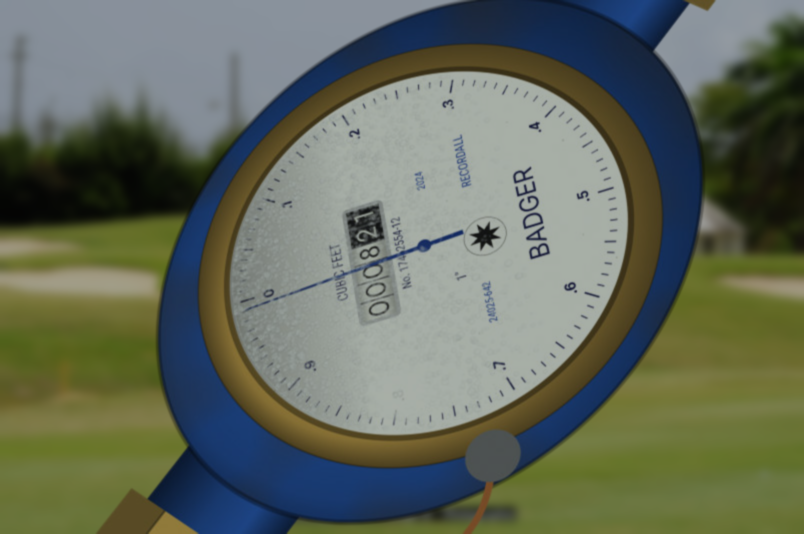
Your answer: 820.99 ft³
